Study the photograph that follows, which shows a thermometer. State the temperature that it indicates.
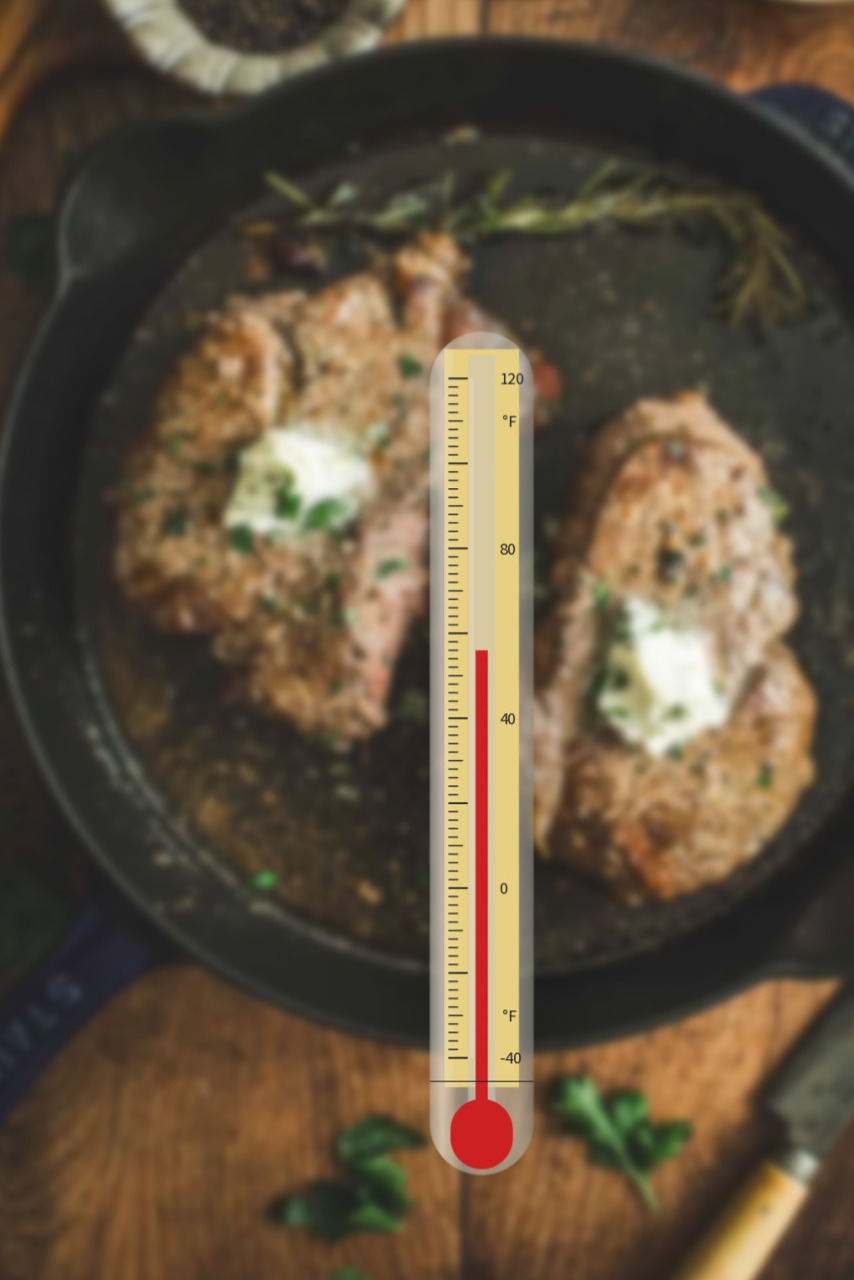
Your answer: 56 °F
